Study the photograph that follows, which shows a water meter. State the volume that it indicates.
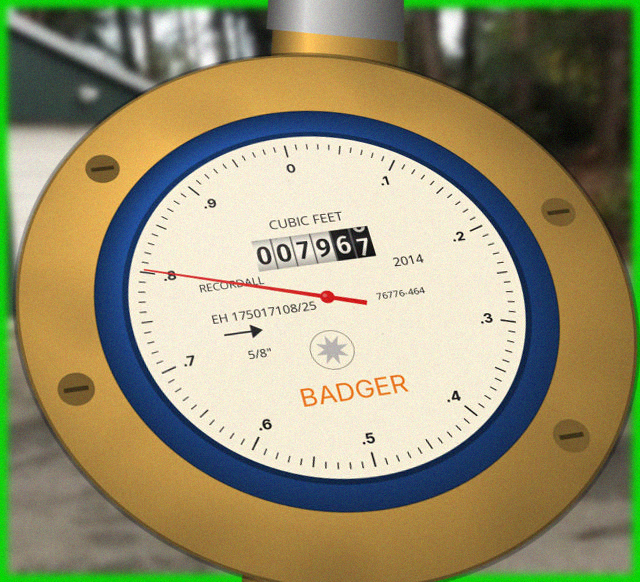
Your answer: 7966.80 ft³
